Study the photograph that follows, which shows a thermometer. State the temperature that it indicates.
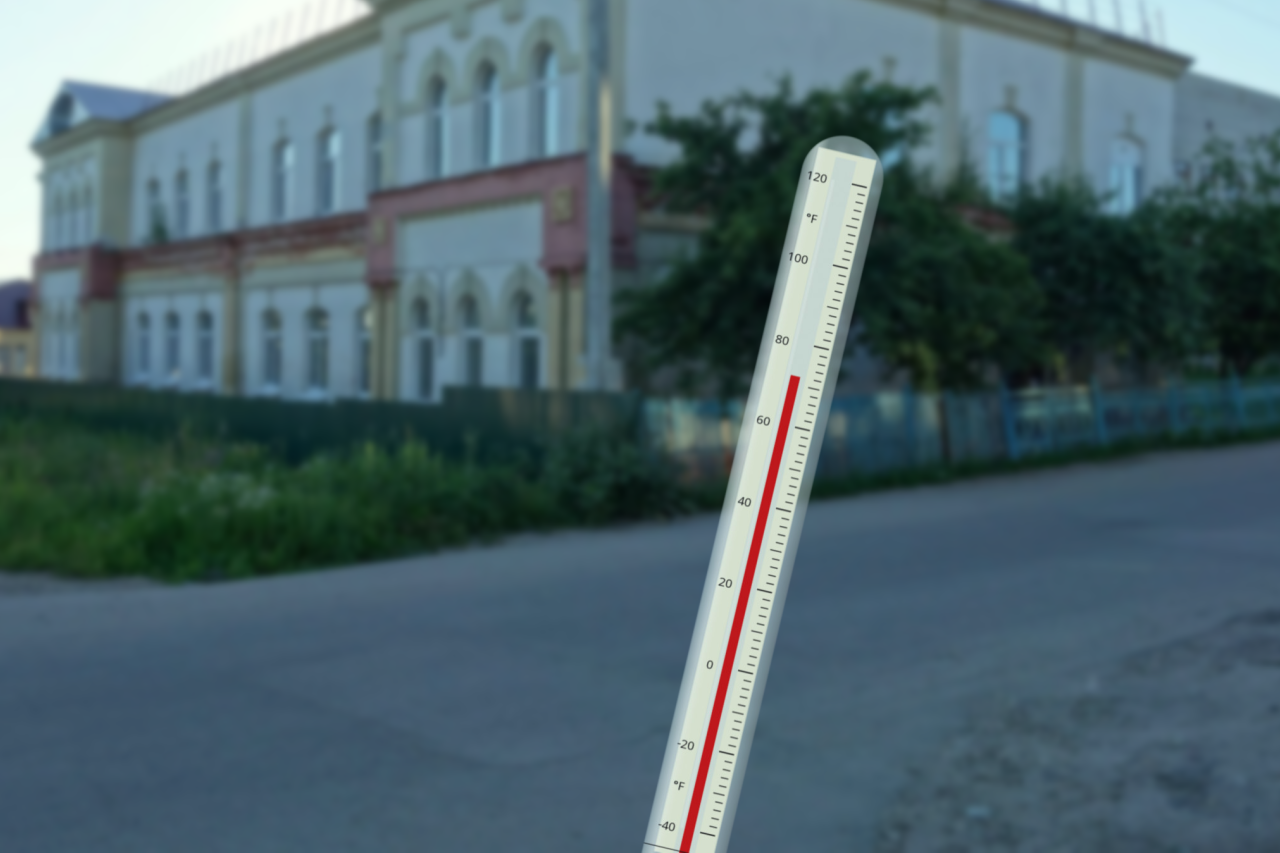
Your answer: 72 °F
